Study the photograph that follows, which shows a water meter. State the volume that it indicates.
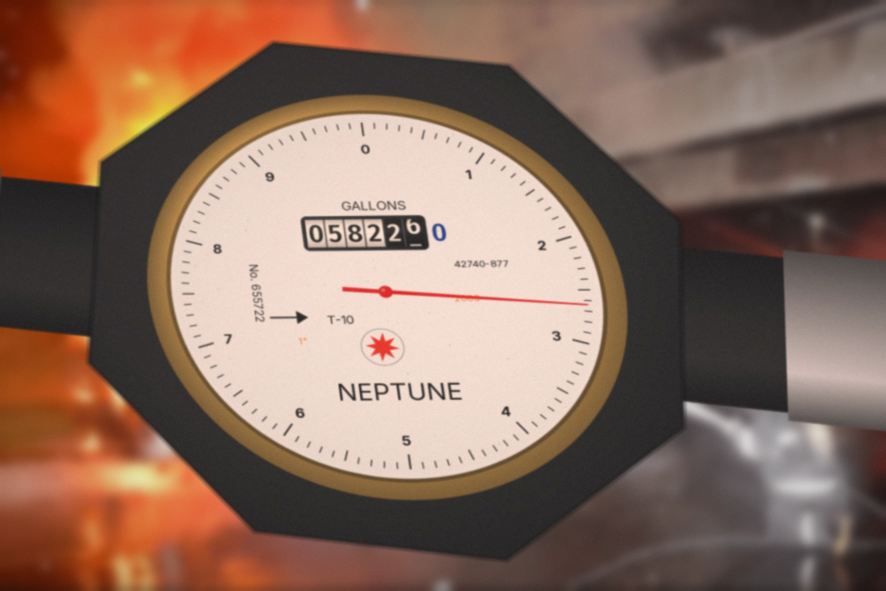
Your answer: 582262.6 gal
